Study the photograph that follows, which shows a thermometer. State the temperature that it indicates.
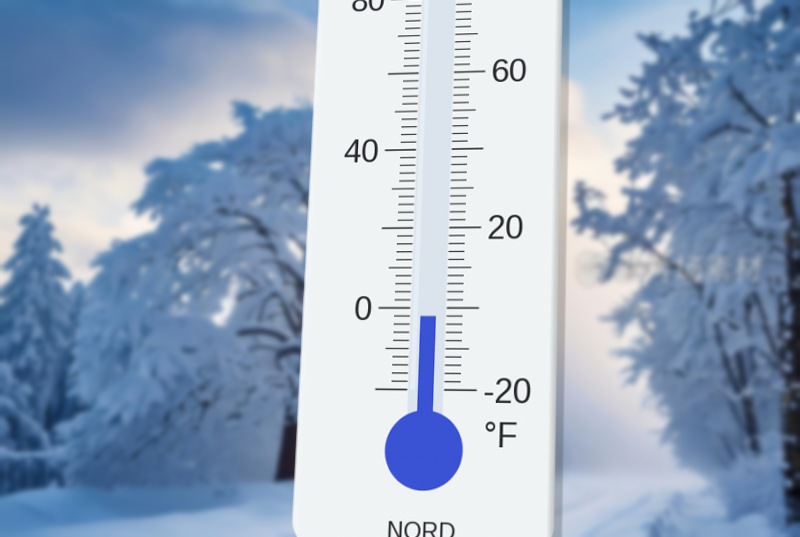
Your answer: -2 °F
